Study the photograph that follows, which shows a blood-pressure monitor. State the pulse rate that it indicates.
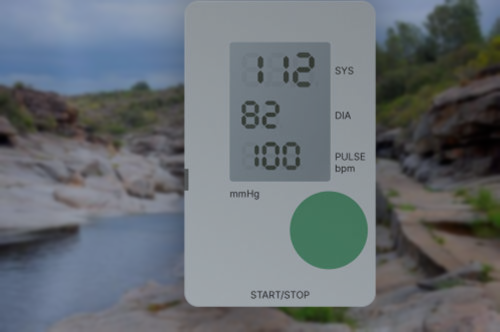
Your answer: 100 bpm
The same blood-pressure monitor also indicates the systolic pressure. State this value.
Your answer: 112 mmHg
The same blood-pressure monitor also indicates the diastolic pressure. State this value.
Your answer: 82 mmHg
